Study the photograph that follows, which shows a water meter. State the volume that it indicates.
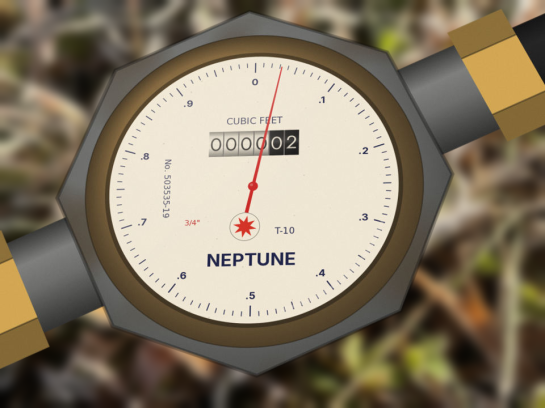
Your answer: 2.03 ft³
